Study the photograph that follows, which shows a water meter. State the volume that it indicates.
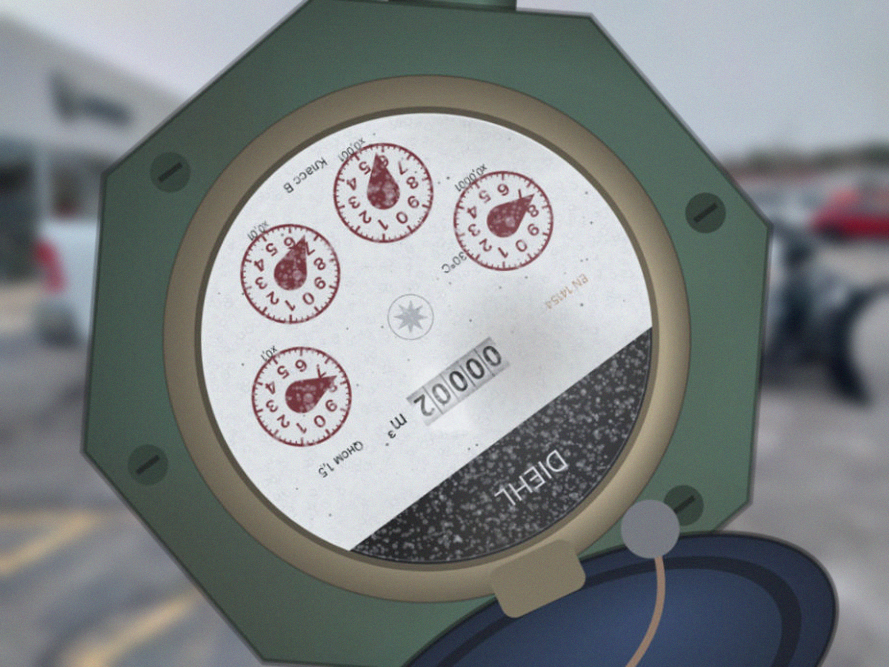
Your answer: 2.7657 m³
